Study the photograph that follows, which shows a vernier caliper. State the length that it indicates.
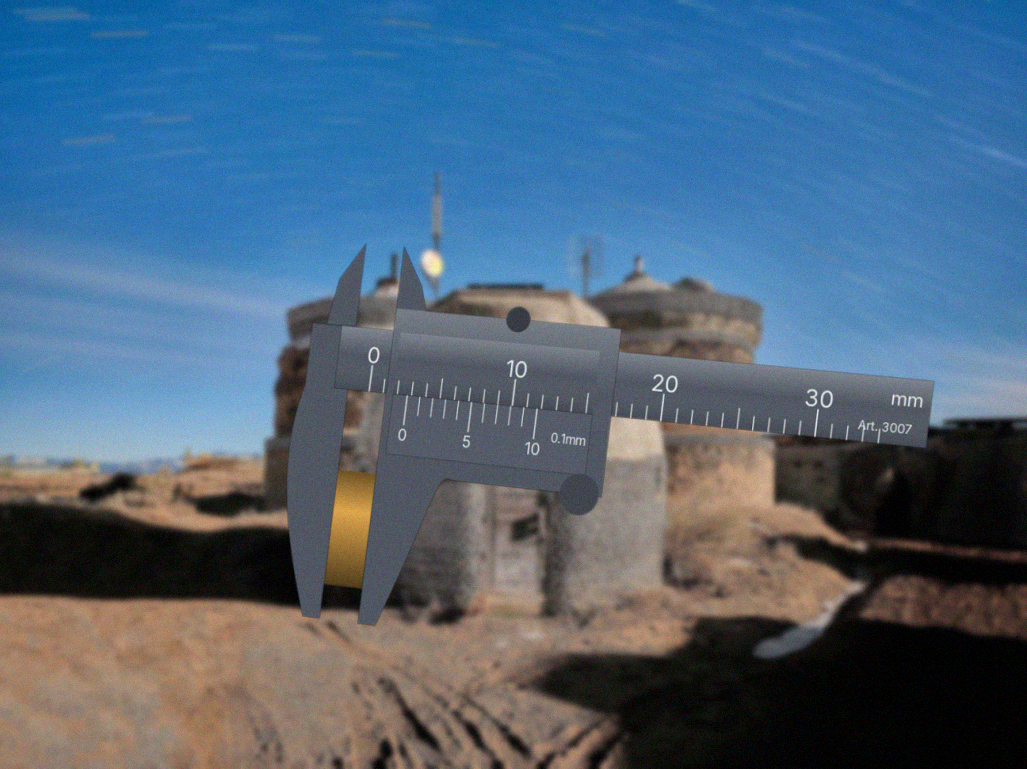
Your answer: 2.7 mm
